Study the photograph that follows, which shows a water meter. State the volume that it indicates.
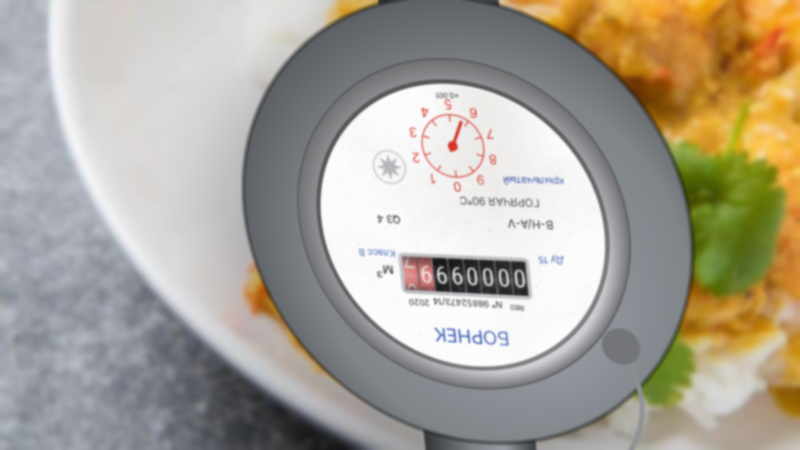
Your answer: 99.965 m³
